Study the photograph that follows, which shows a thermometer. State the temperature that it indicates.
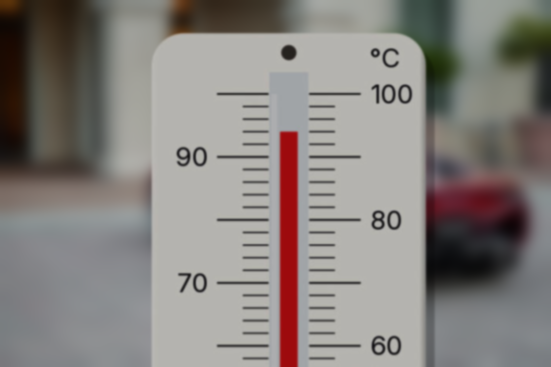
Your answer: 94 °C
